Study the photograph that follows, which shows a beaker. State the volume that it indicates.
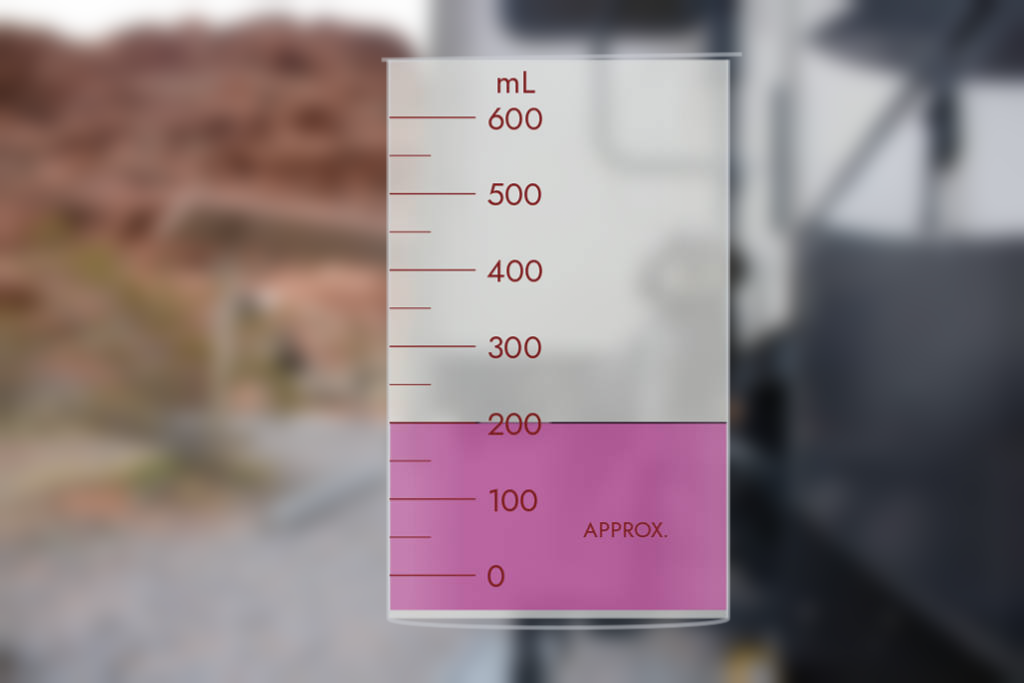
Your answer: 200 mL
